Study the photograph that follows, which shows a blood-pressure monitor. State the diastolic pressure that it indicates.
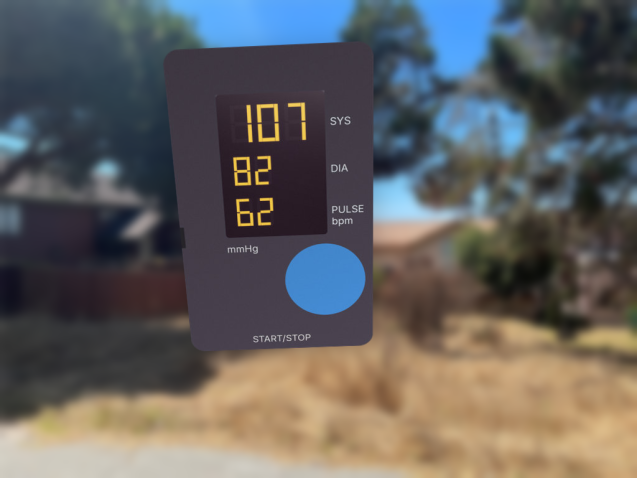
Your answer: 82 mmHg
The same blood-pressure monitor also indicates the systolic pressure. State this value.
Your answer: 107 mmHg
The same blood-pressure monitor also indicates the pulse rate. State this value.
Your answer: 62 bpm
